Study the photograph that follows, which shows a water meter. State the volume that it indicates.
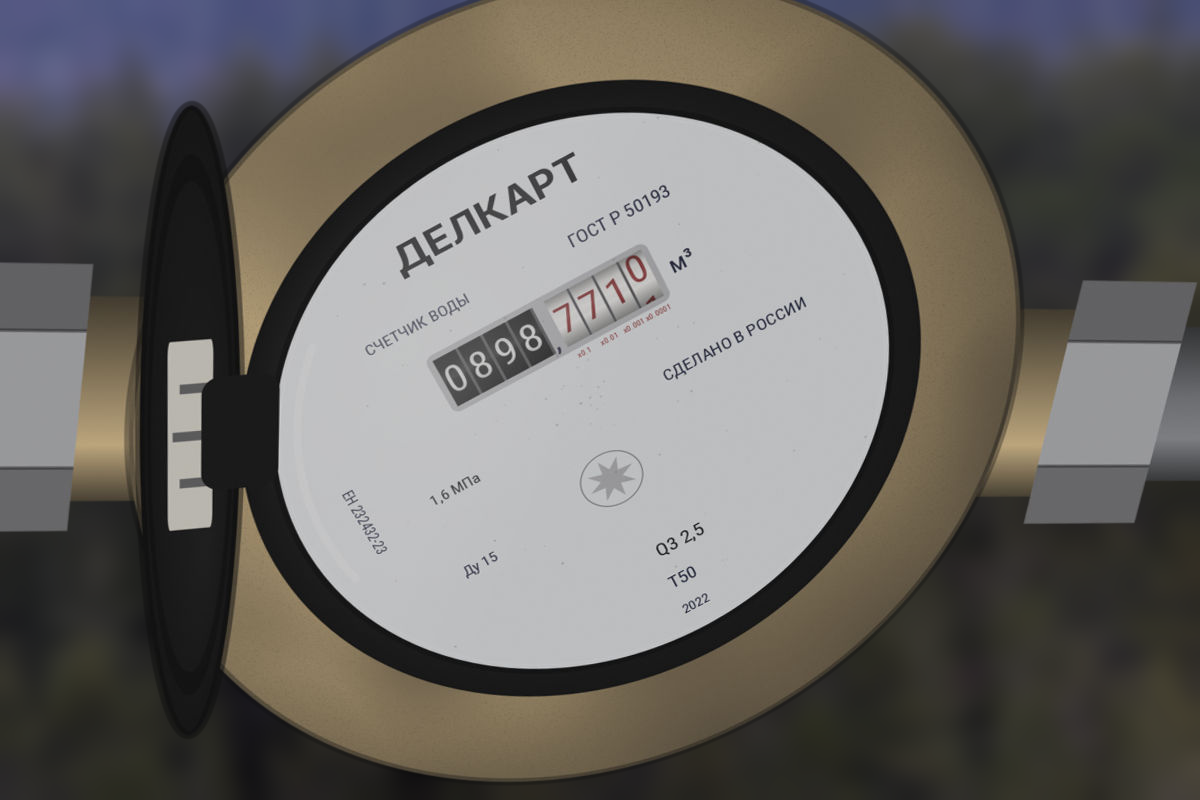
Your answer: 898.7710 m³
